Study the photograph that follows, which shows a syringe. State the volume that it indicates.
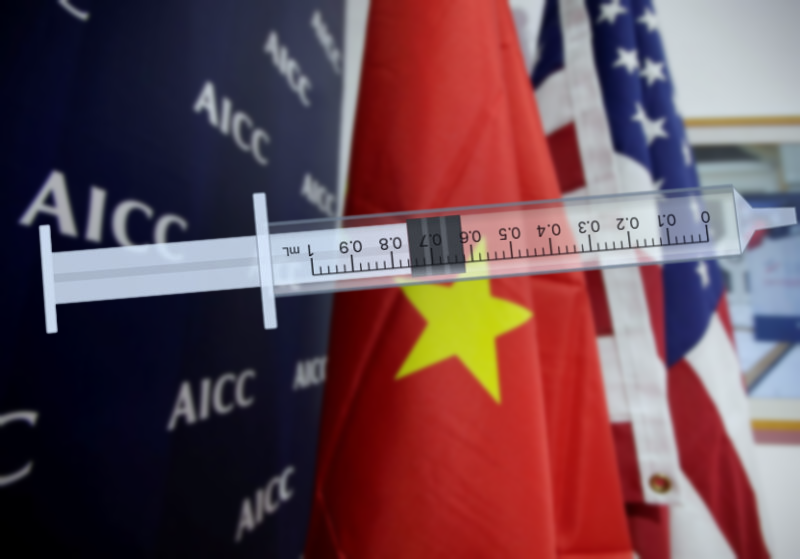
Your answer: 0.62 mL
